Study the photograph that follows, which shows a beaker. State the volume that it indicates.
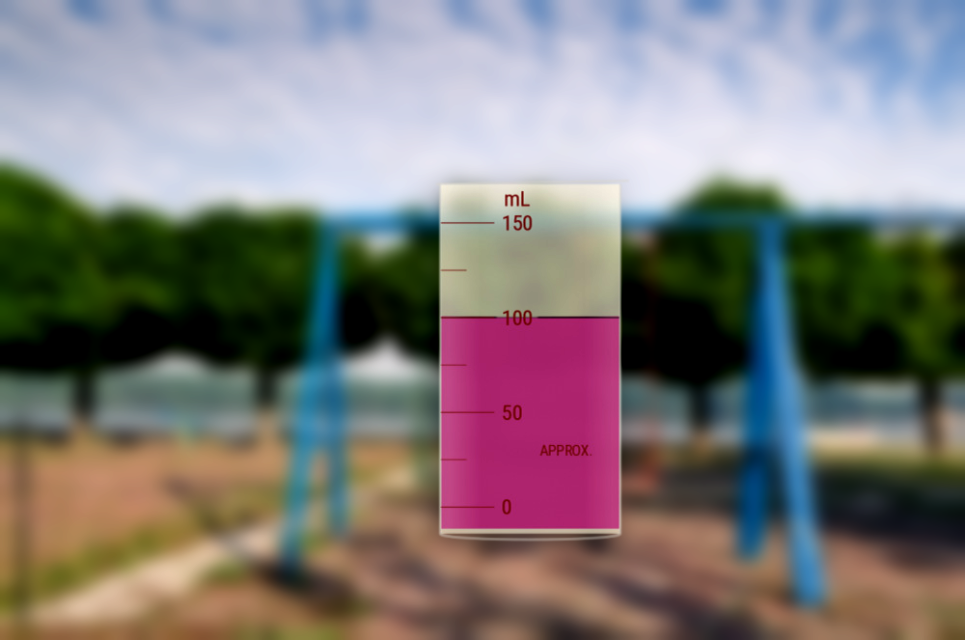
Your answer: 100 mL
